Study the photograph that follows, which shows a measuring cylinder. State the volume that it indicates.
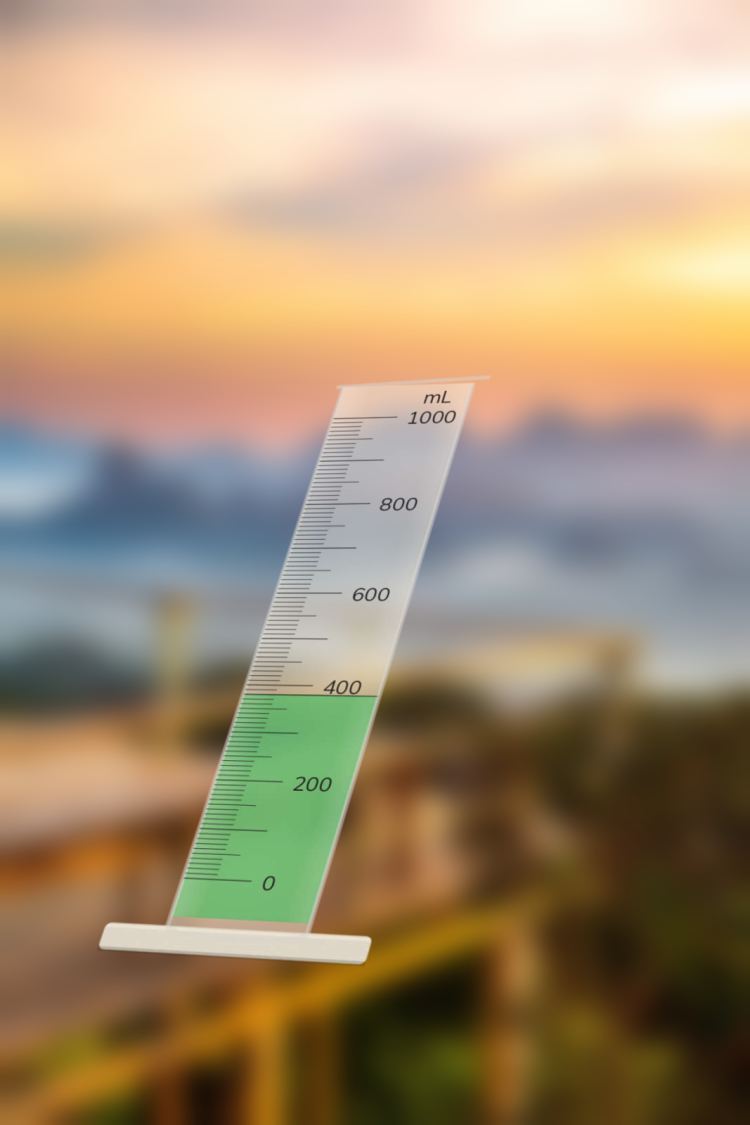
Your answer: 380 mL
